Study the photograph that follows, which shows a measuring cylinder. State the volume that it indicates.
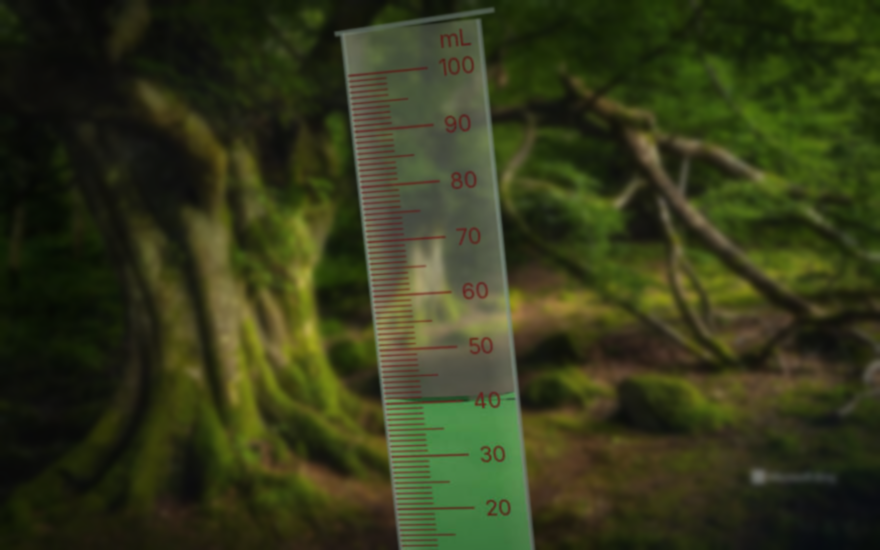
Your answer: 40 mL
